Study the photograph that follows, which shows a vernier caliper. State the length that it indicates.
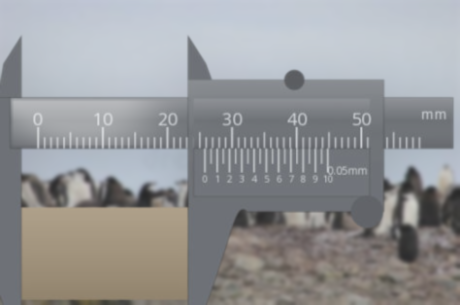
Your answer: 25.8 mm
